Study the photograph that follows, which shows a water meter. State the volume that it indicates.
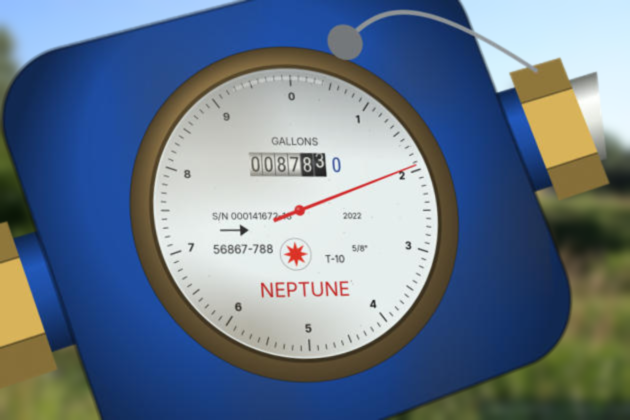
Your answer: 87831.9 gal
